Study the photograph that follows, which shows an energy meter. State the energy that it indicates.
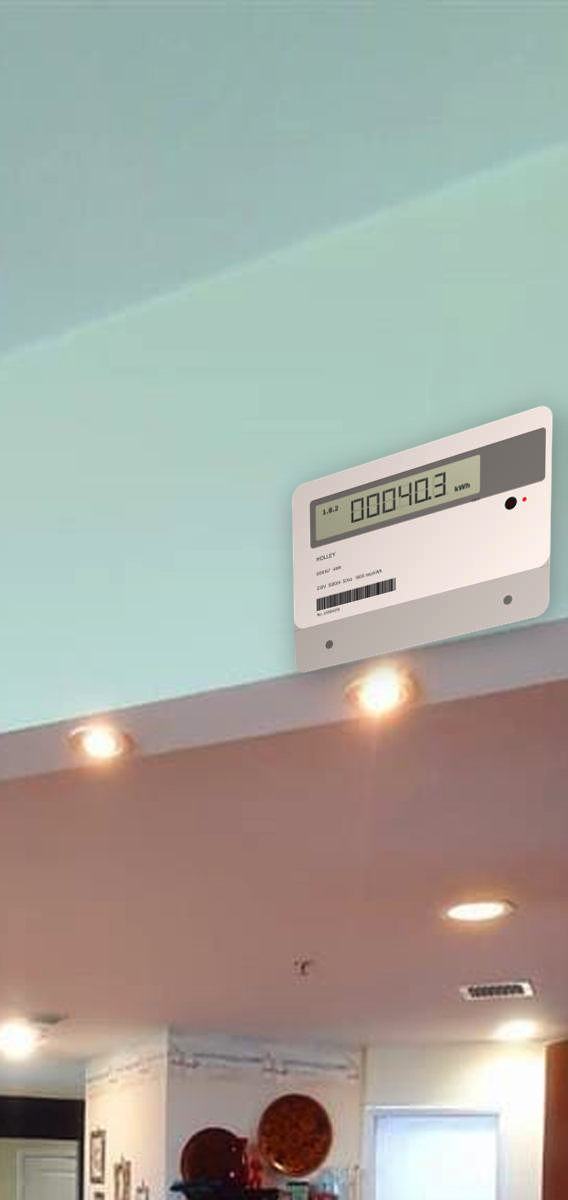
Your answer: 40.3 kWh
